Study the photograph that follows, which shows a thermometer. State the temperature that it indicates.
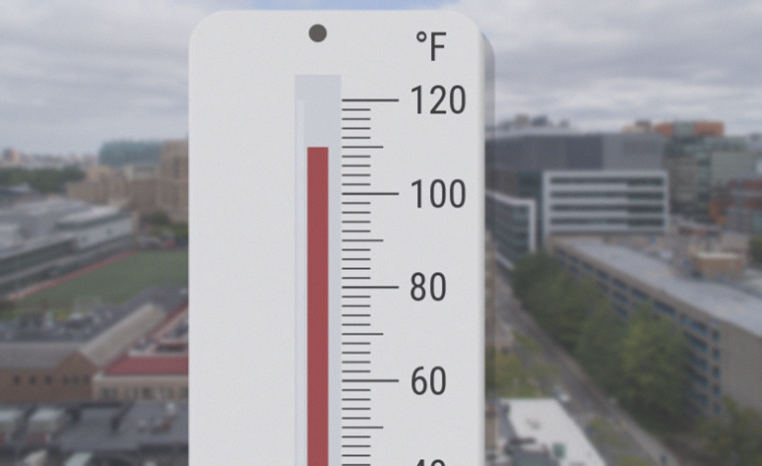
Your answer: 110 °F
